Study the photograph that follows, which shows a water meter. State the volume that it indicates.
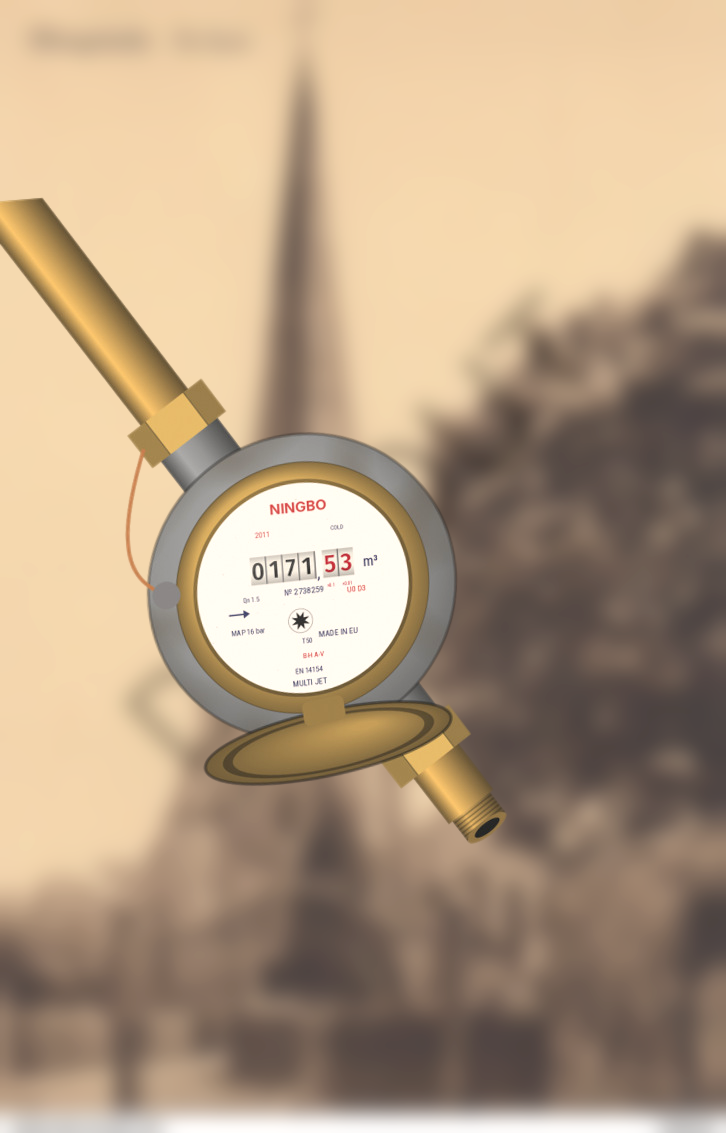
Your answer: 171.53 m³
